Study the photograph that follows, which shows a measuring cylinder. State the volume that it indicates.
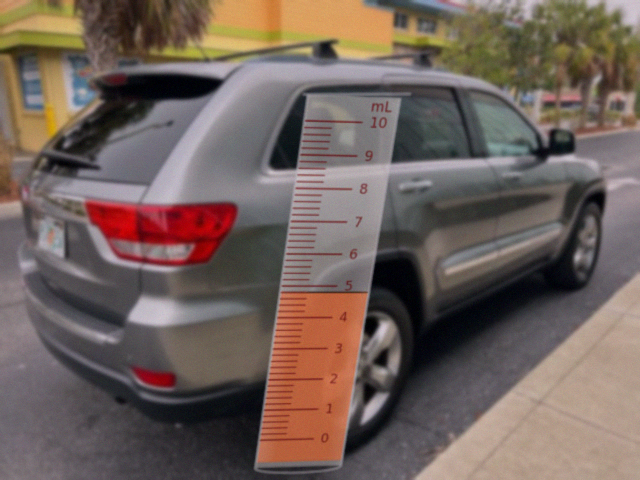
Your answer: 4.8 mL
